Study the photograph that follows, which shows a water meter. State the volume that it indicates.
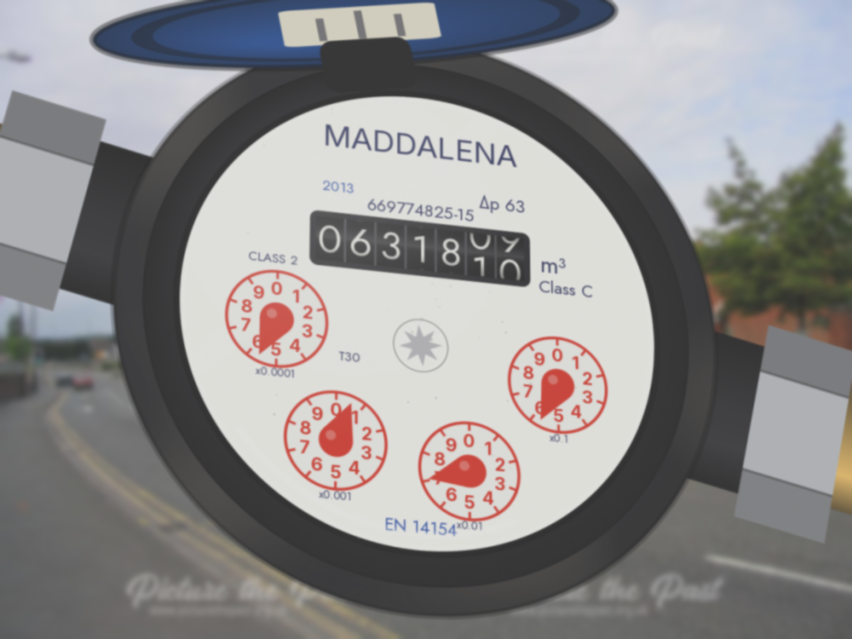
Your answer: 631809.5705 m³
